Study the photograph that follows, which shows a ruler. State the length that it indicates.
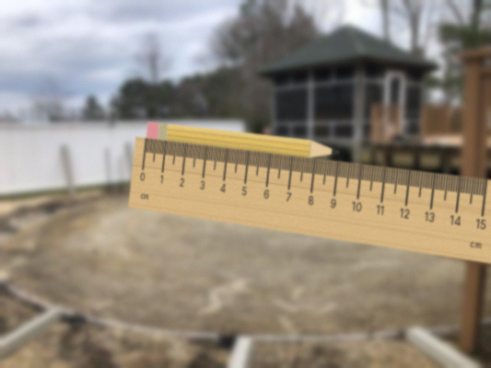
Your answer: 9 cm
